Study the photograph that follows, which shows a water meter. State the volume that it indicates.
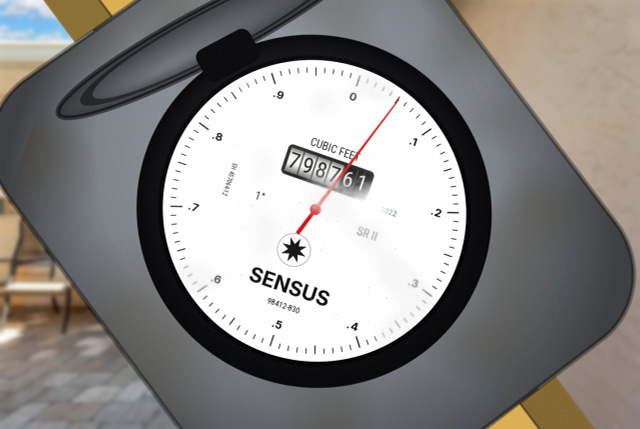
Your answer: 798761.05 ft³
